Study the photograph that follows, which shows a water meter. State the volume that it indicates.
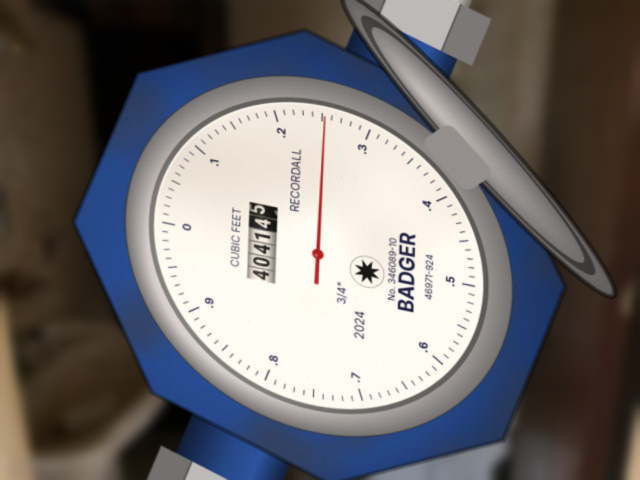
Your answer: 404145.25 ft³
